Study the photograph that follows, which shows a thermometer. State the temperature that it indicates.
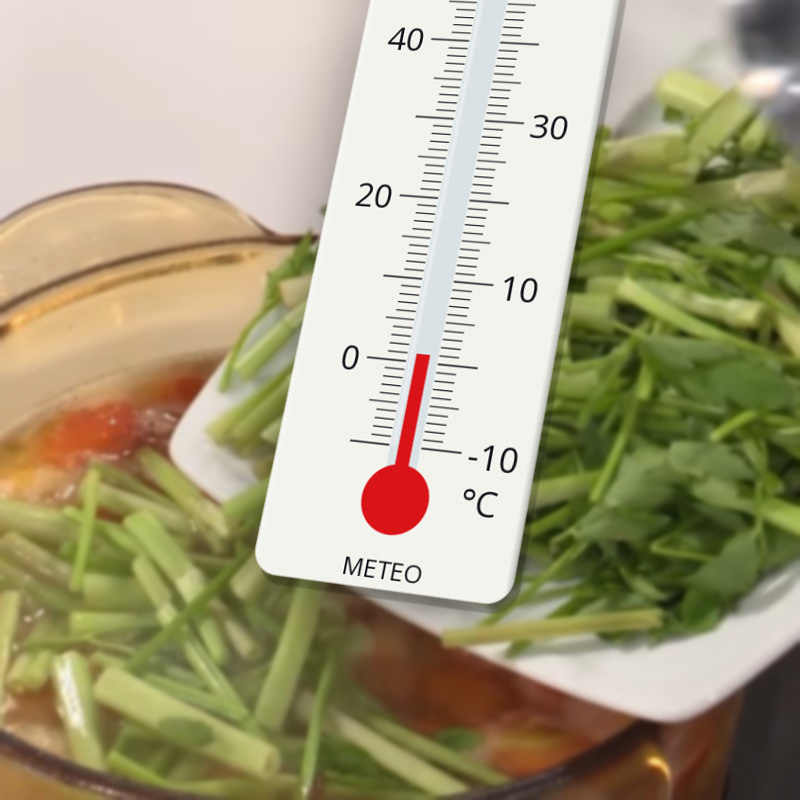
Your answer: 1 °C
